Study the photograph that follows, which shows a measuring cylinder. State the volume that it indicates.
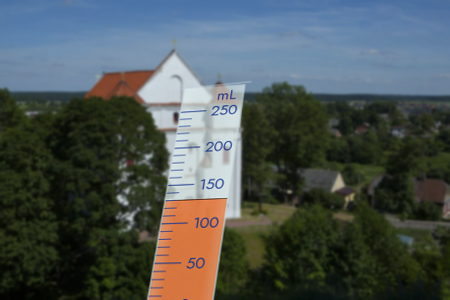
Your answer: 130 mL
